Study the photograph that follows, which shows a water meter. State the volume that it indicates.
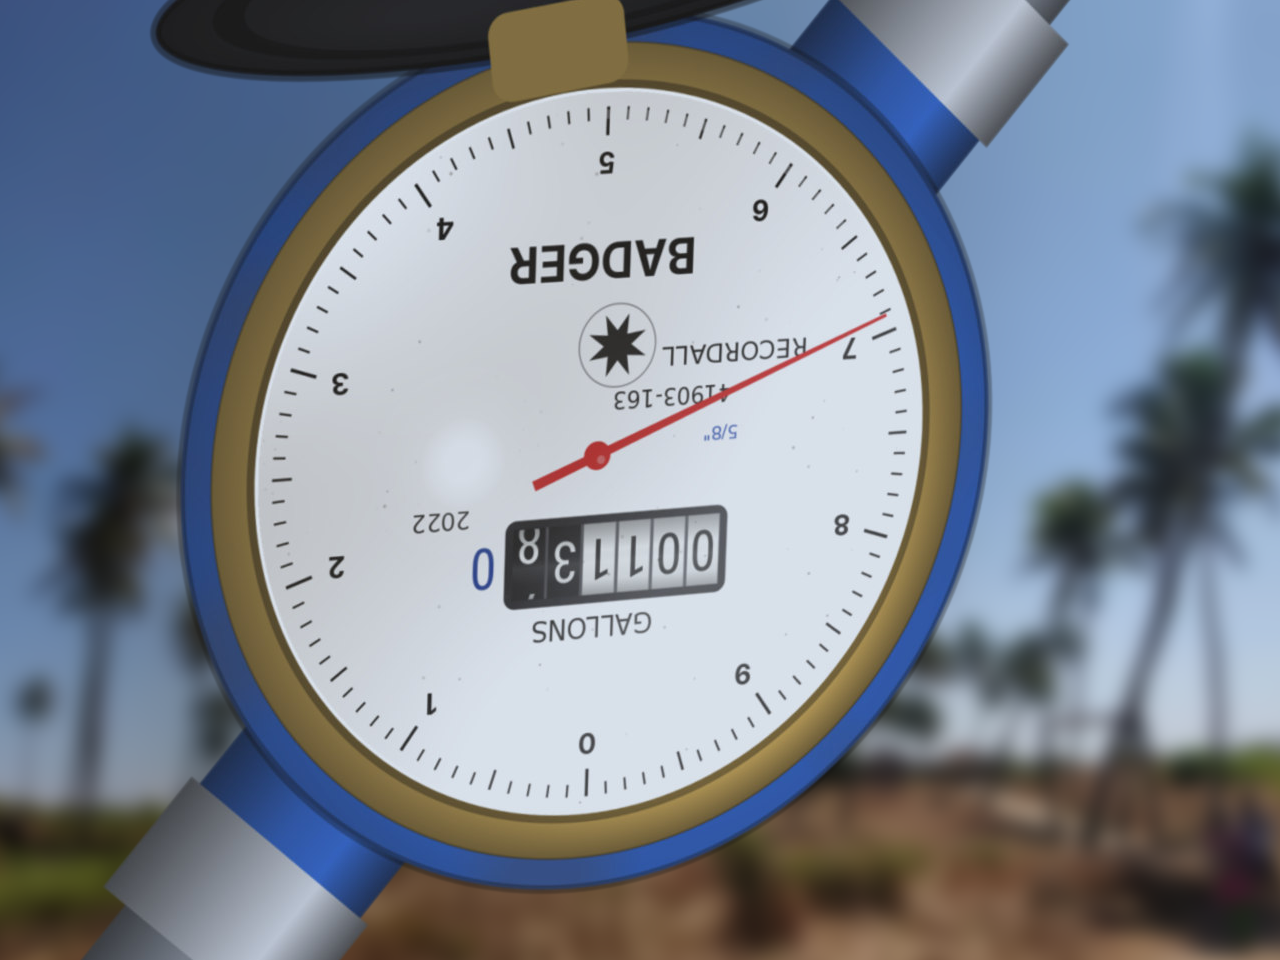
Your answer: 11376.9 gal
